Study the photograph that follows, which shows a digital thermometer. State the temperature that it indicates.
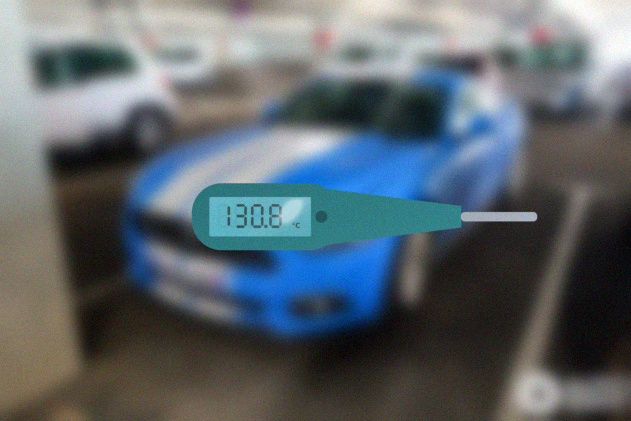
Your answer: 130.8 °C
